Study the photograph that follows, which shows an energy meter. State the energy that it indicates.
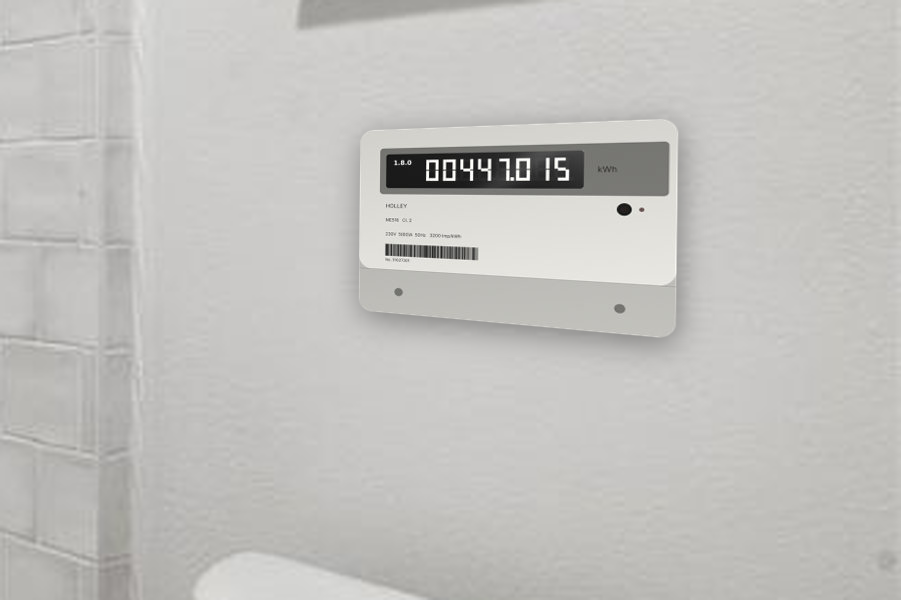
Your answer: 447.015 kWh
